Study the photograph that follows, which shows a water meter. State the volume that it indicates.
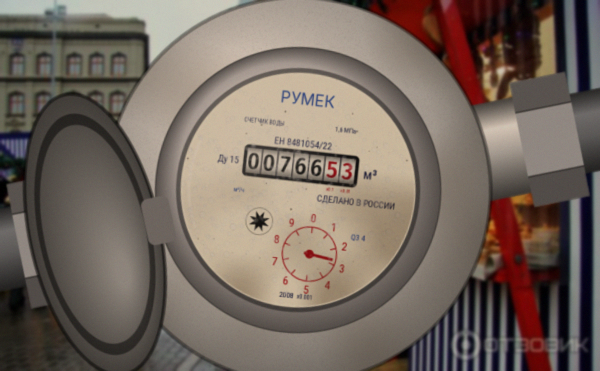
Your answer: 766.532 m³
